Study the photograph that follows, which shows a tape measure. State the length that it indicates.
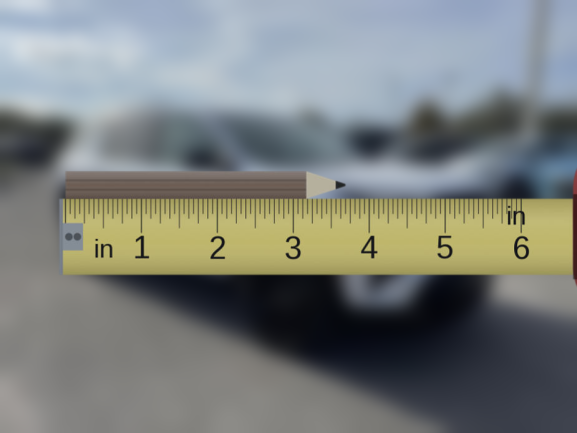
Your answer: 3.6875 in
